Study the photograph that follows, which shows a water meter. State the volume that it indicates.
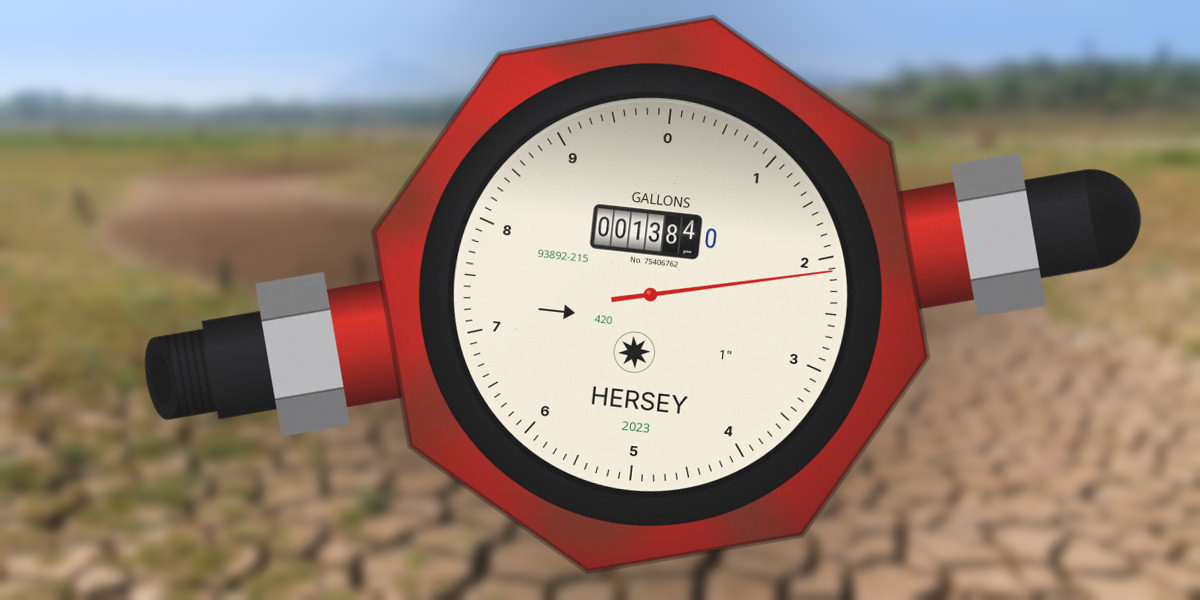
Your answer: 13842.1 gal
